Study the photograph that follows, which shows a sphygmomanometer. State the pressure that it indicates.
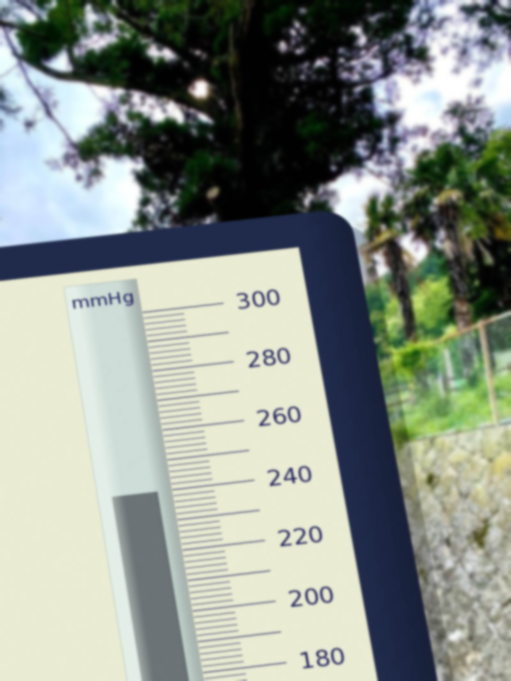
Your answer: 240 mmHg
